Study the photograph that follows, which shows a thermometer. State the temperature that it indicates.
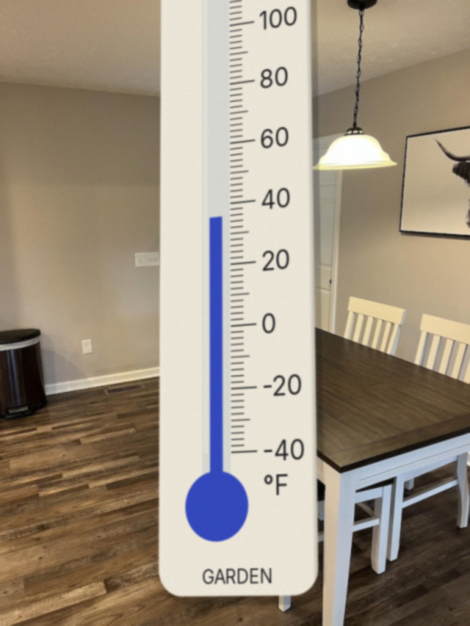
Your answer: 36 °F
